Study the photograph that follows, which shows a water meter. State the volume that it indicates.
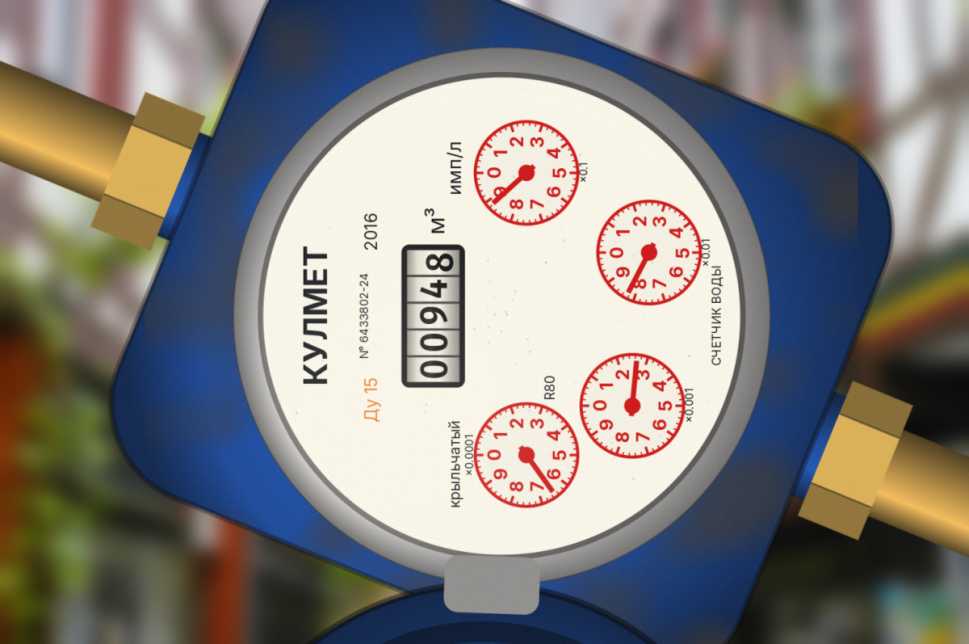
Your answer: 947.8826 m³
